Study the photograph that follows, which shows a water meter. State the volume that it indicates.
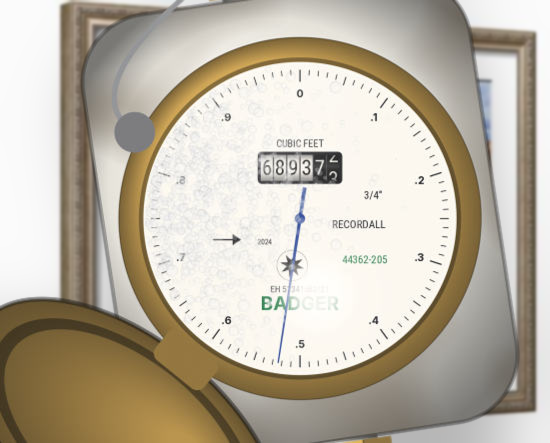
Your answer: 689372.52 ft³
